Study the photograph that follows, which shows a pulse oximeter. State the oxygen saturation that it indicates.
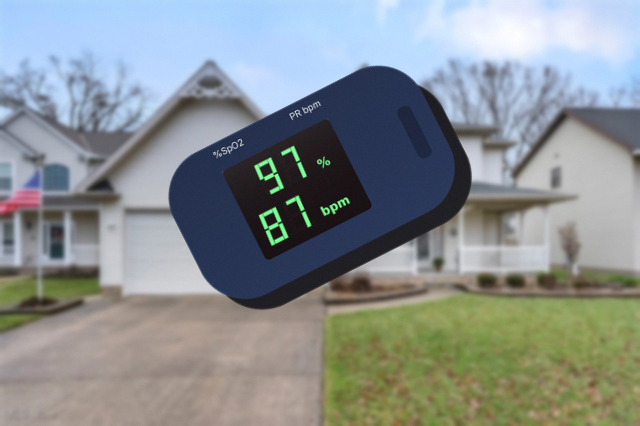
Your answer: 97 %
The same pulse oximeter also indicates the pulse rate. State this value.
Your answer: 87 bpm
